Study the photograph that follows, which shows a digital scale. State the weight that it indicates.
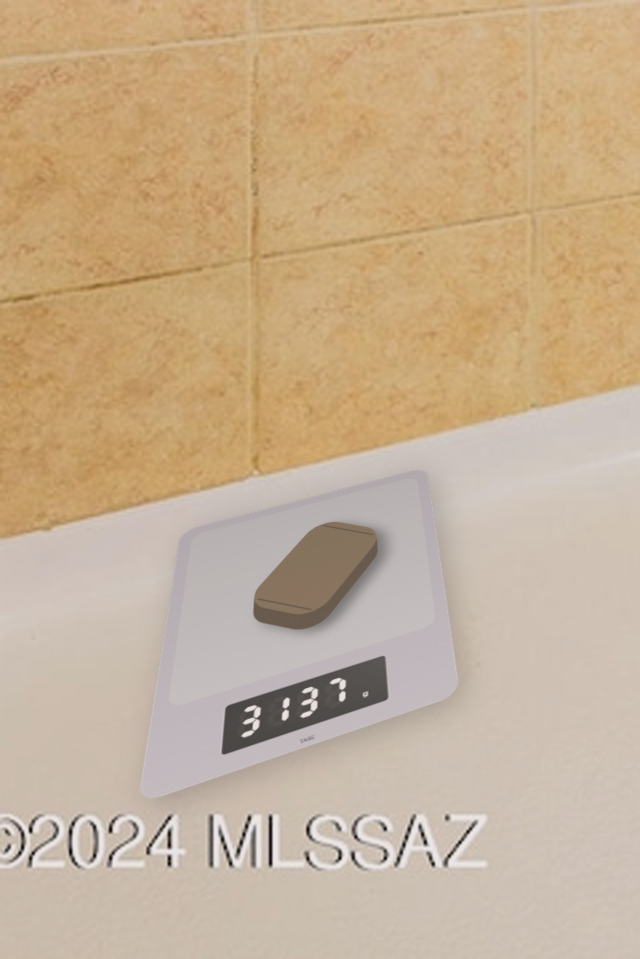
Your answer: 3137 g
